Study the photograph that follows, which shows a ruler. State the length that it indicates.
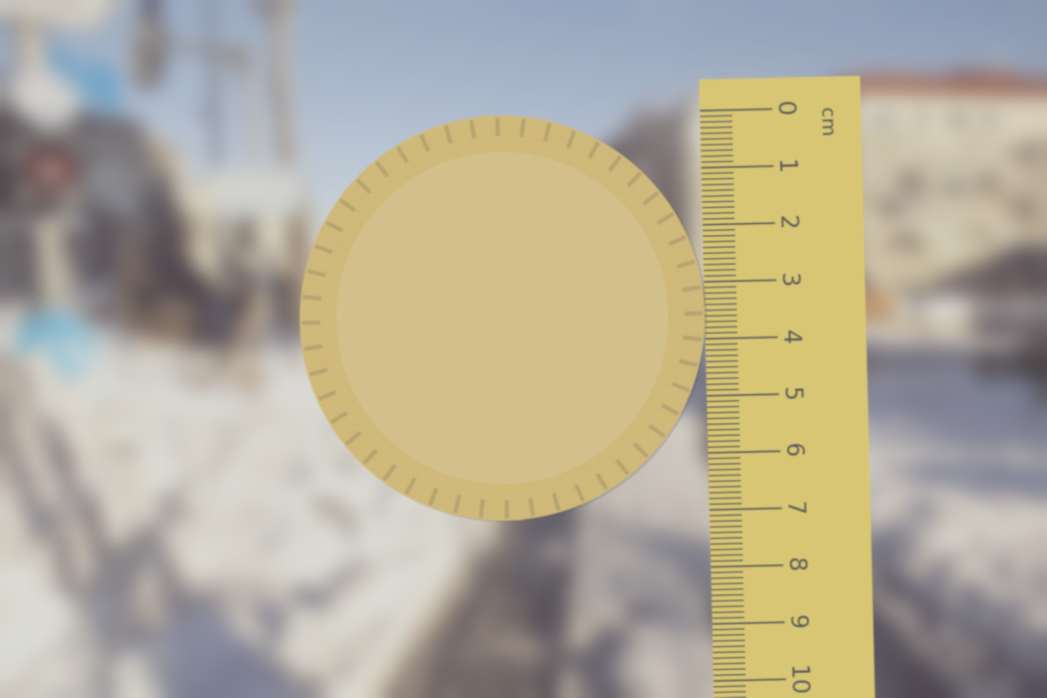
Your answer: 7.1 cm
